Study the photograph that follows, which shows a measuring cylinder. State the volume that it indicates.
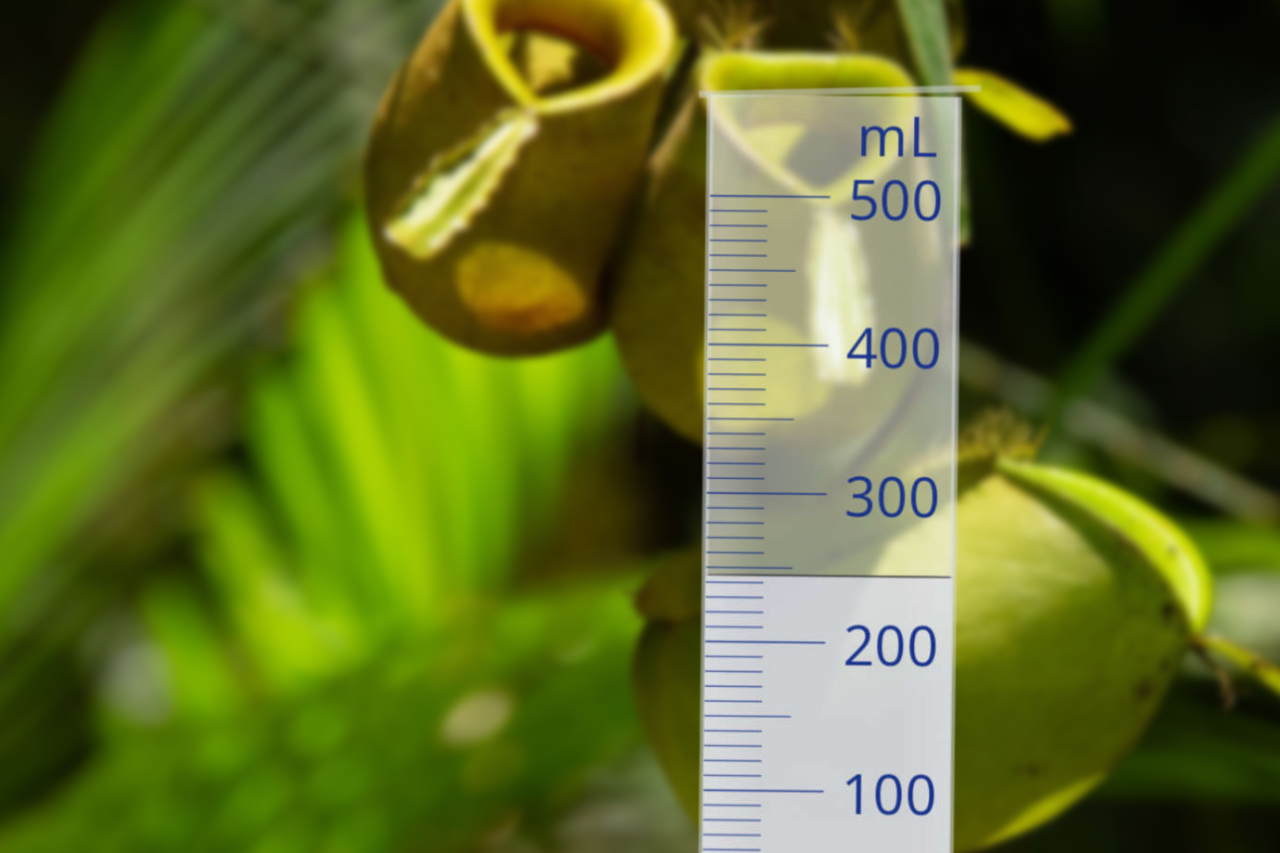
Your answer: 245 mL
